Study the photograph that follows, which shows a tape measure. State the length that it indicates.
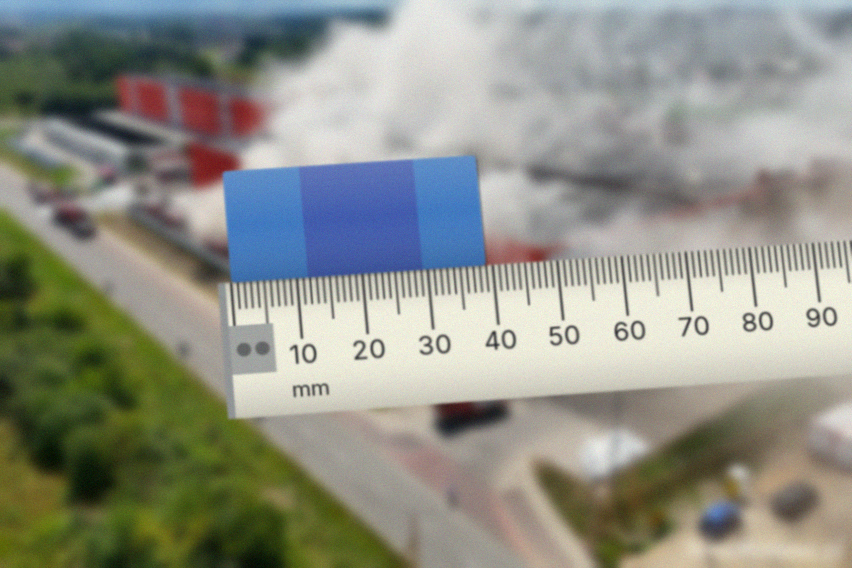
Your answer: 39 mm
